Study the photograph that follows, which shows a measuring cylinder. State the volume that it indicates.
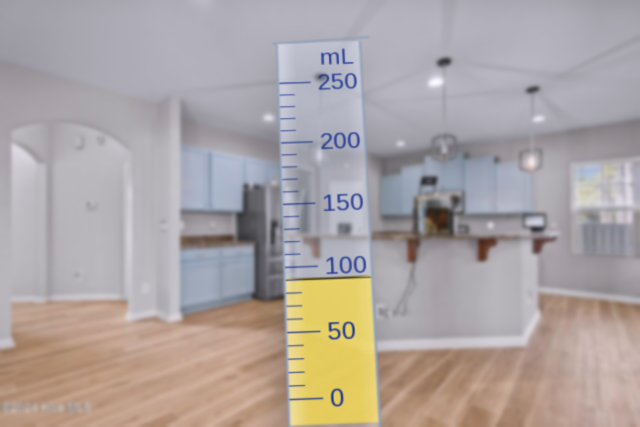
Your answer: 90 mL
